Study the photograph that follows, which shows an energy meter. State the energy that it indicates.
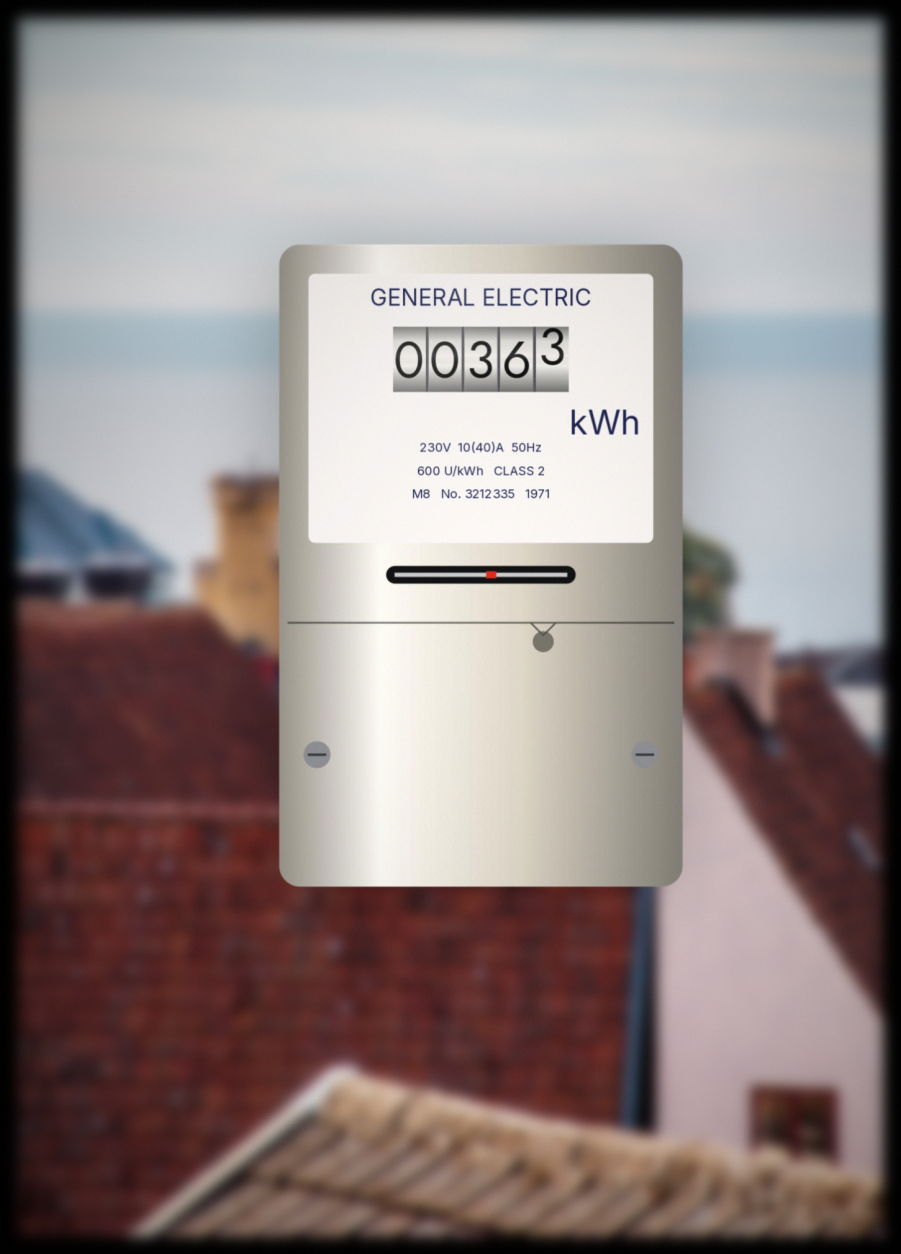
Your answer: 363 kWh
